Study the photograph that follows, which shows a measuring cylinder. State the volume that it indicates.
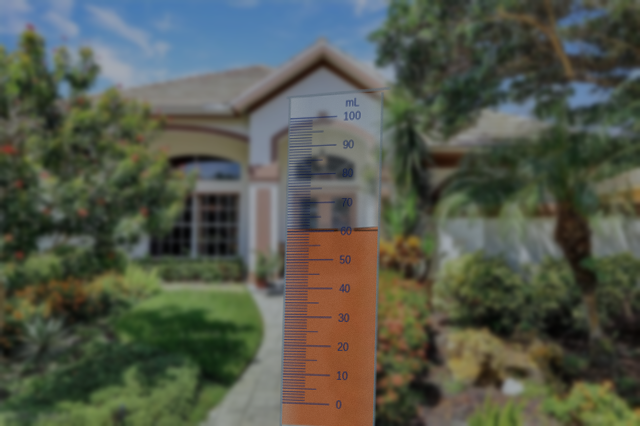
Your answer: 60 mL
